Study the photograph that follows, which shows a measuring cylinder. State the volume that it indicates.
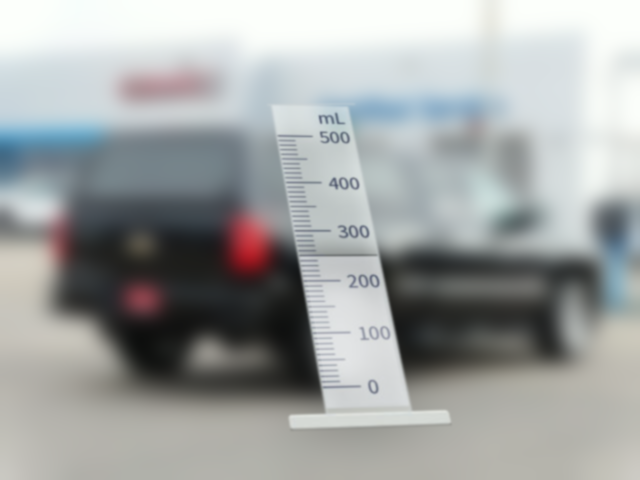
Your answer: 250 mL
